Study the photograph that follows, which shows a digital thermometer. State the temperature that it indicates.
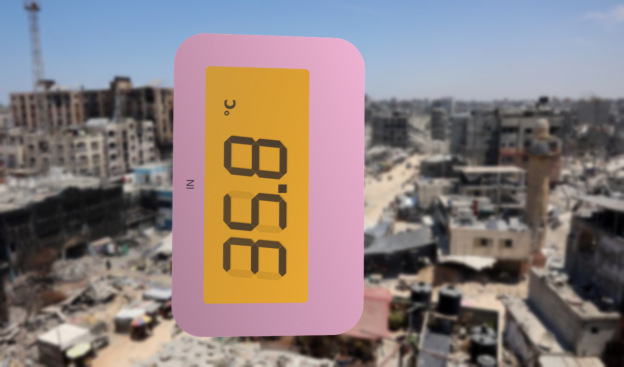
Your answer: 35.8 °C
